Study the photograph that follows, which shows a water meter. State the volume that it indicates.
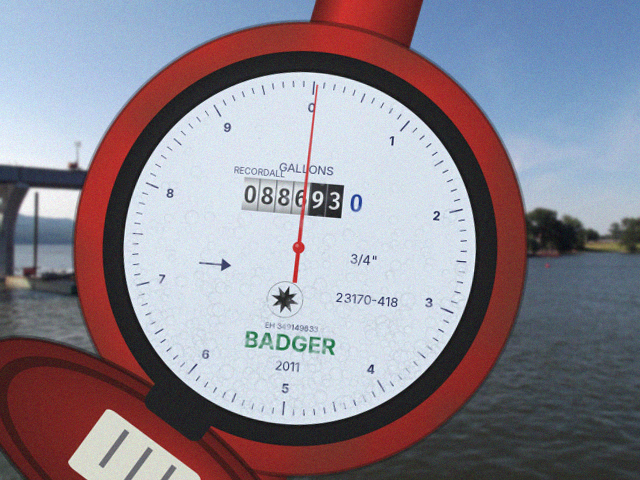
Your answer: 886930.0 gal
